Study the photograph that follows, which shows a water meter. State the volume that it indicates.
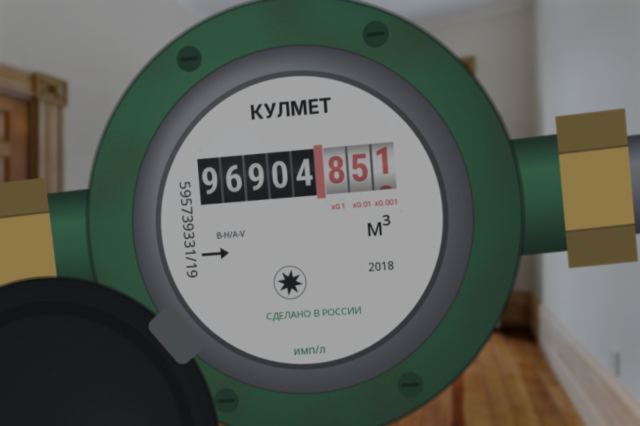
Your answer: 96904.851 m³
